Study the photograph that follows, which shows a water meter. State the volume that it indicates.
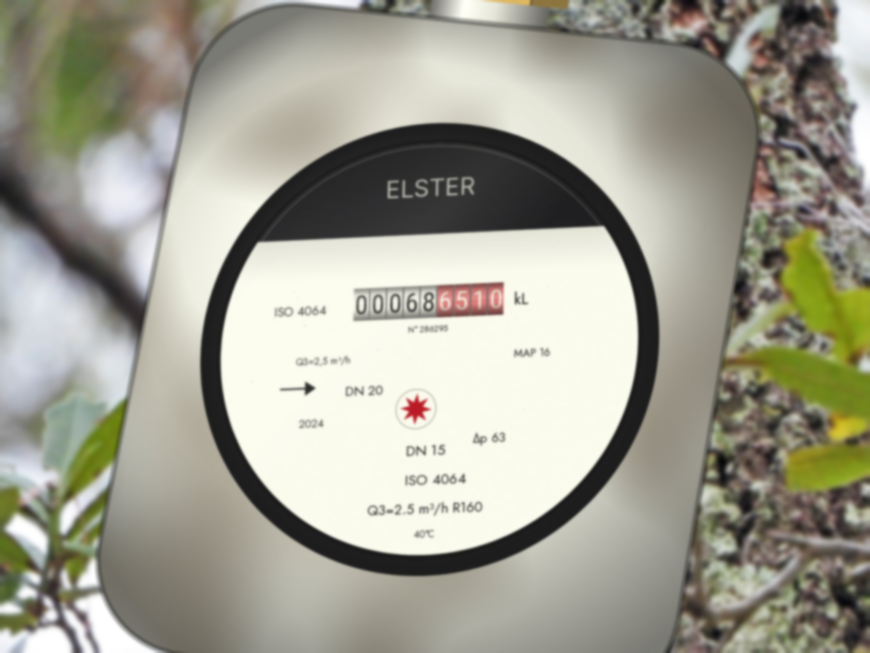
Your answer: 68.6510 kL
